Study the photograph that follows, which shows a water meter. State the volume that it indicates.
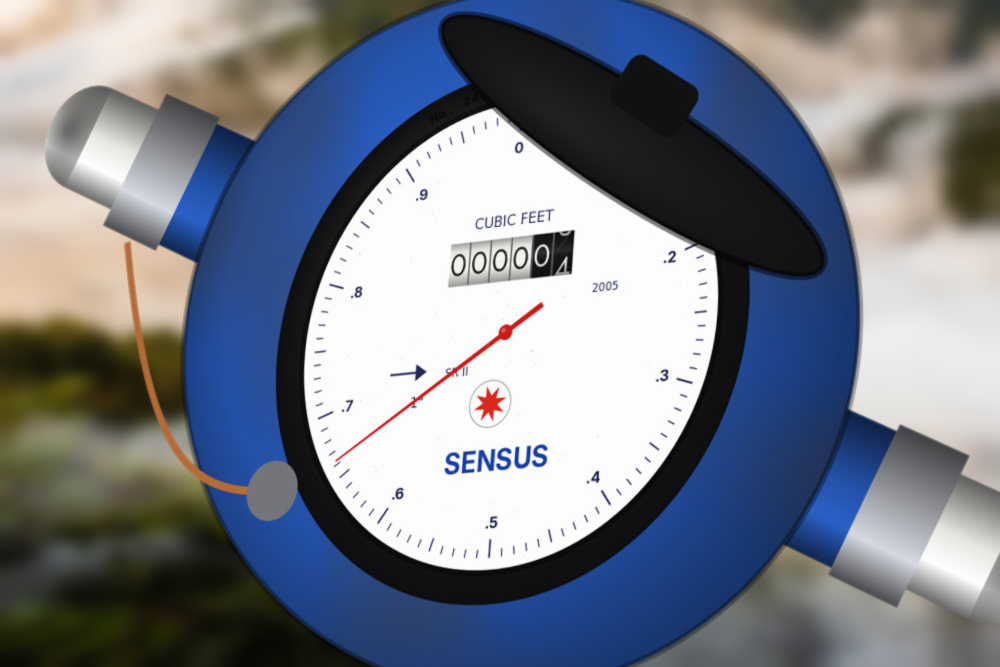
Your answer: 3.66 ft³
